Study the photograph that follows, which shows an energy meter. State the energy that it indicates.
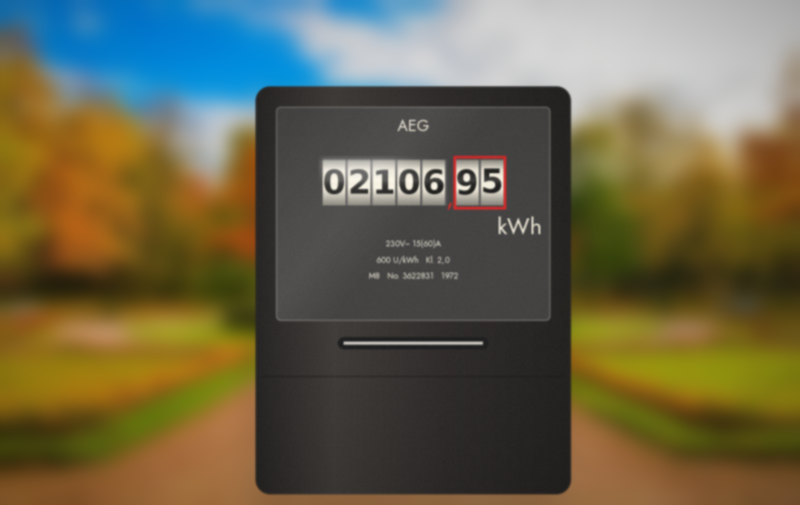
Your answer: 2106.95 kWh
